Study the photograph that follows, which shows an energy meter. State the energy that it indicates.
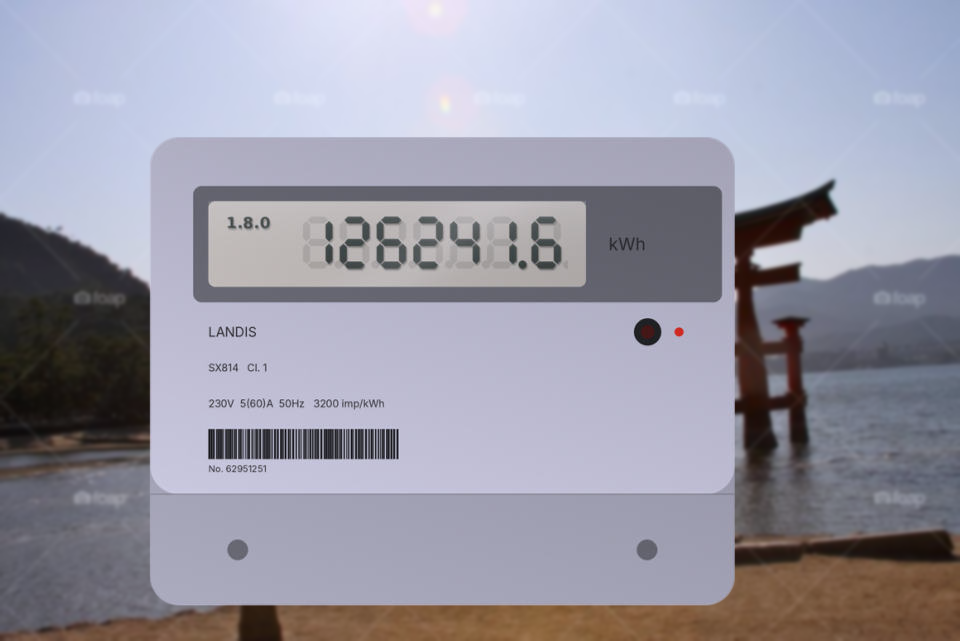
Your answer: 126241.6 kWh
